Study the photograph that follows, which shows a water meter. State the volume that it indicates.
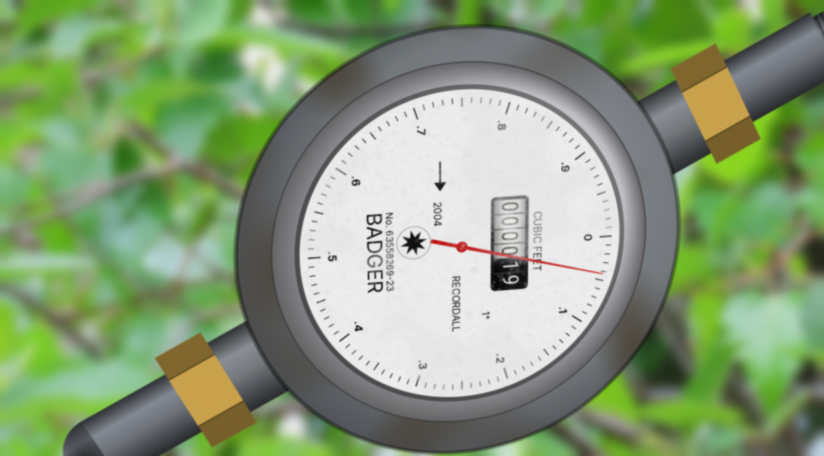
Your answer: 19.04 ft³
